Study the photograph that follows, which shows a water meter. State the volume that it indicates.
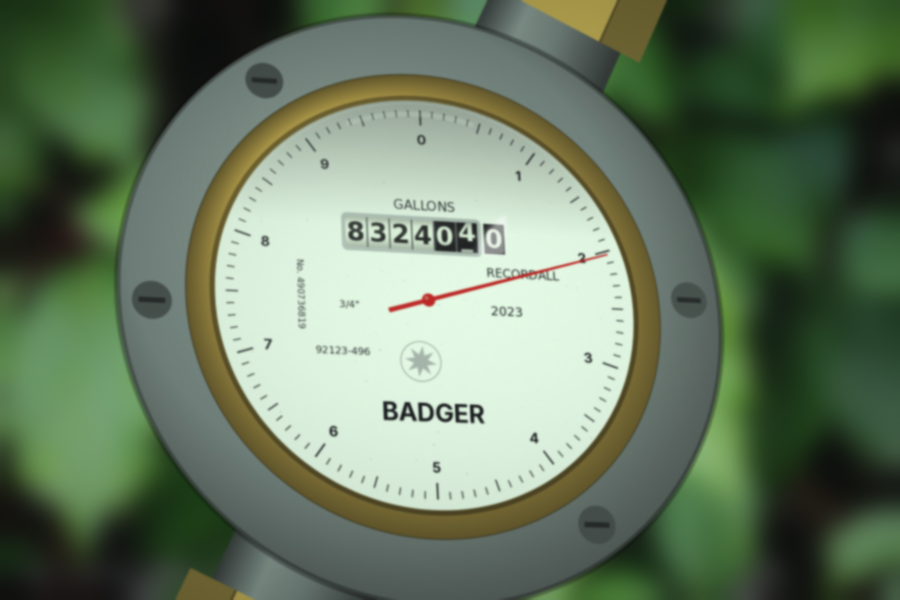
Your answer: 8324042.0 gal
